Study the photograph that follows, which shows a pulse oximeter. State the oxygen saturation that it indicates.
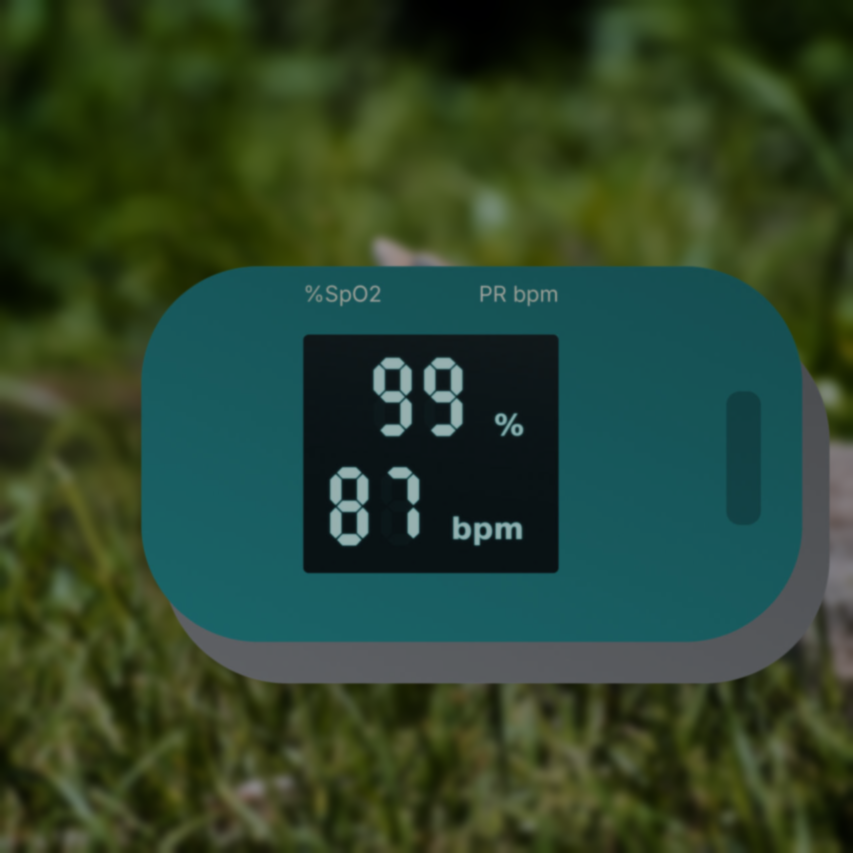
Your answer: 99 %
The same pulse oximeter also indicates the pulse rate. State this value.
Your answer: 87 bpm
